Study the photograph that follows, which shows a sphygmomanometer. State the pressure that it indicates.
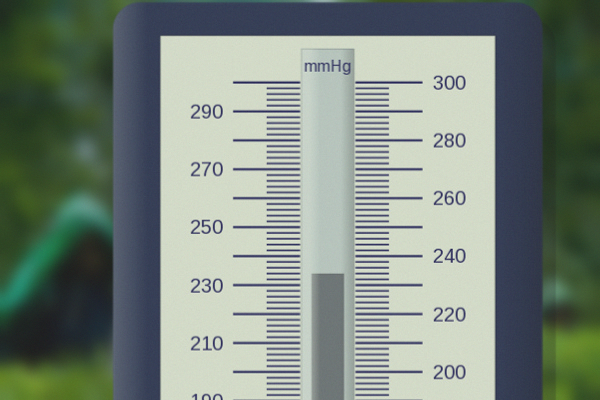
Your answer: 234 mmHg
